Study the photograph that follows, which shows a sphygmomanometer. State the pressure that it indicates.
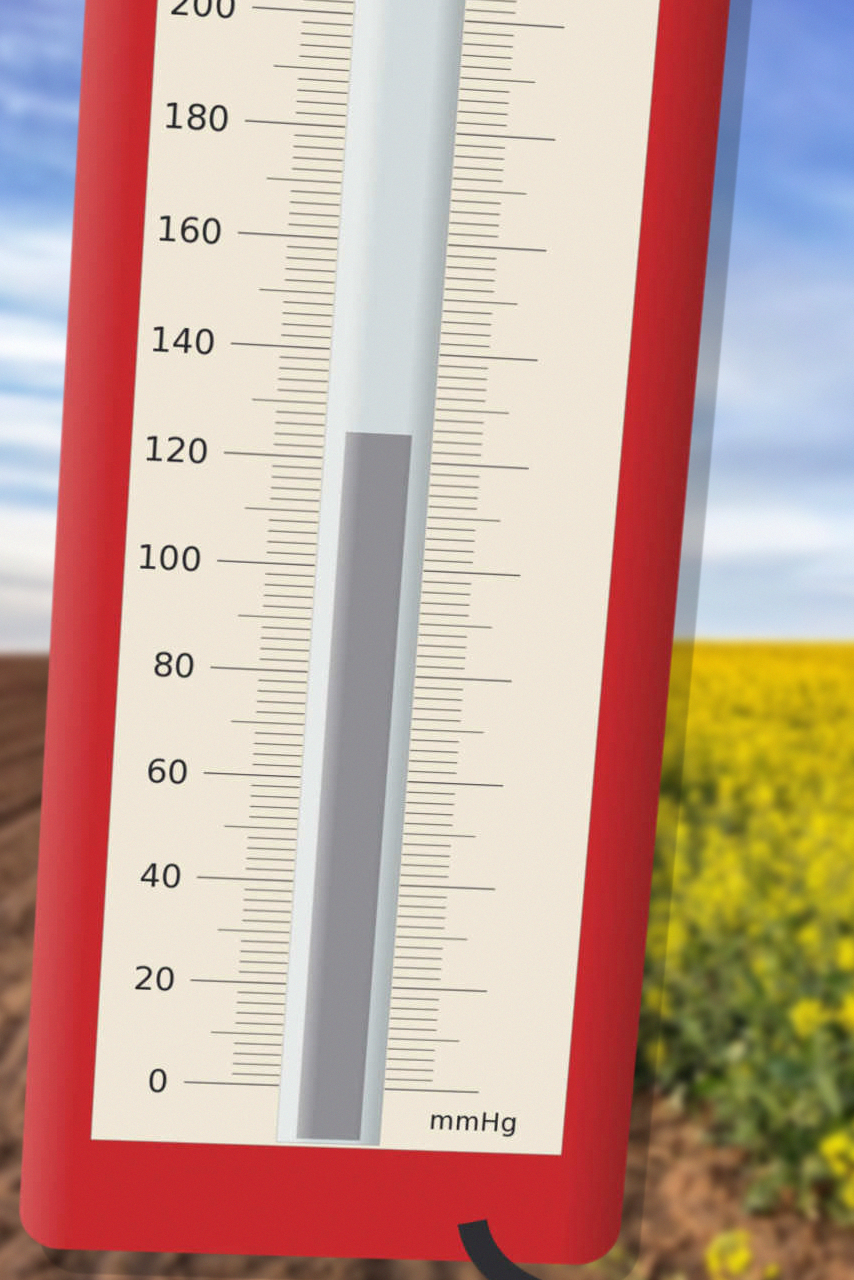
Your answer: 125 mmHg
